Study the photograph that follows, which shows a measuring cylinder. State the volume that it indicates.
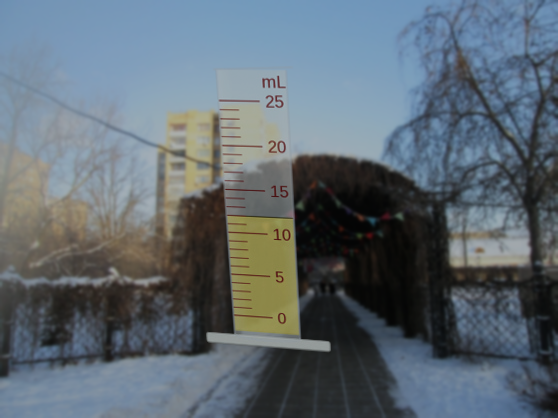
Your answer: 12 mL
